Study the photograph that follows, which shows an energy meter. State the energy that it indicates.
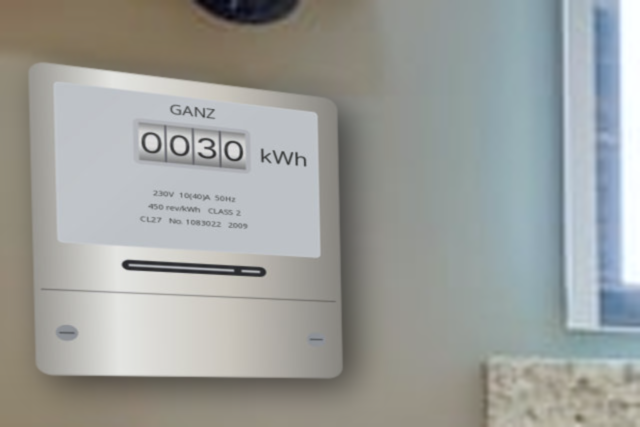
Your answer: 30 kWh
